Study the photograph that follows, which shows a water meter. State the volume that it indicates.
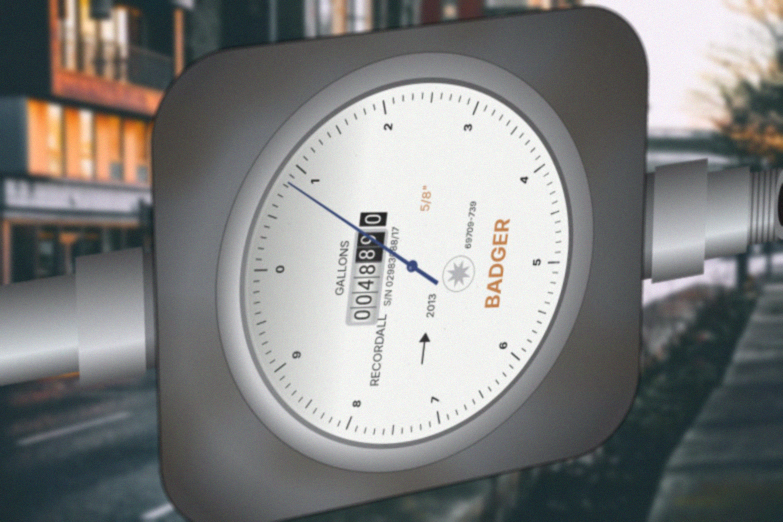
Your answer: 48890.8 gal
